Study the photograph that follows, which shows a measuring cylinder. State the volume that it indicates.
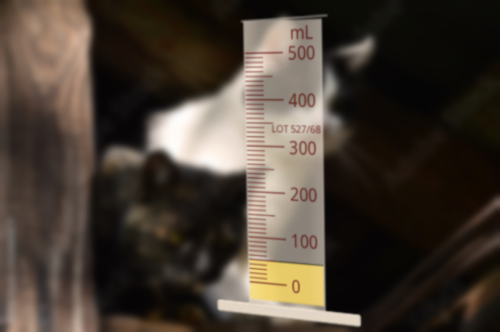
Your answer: 50 mL
